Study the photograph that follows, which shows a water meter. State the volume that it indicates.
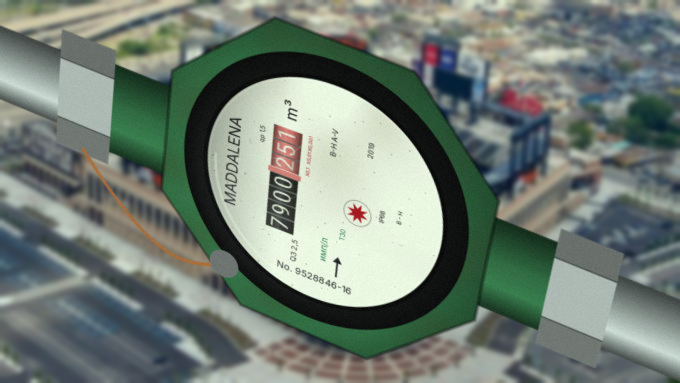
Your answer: 7900.251 m³
